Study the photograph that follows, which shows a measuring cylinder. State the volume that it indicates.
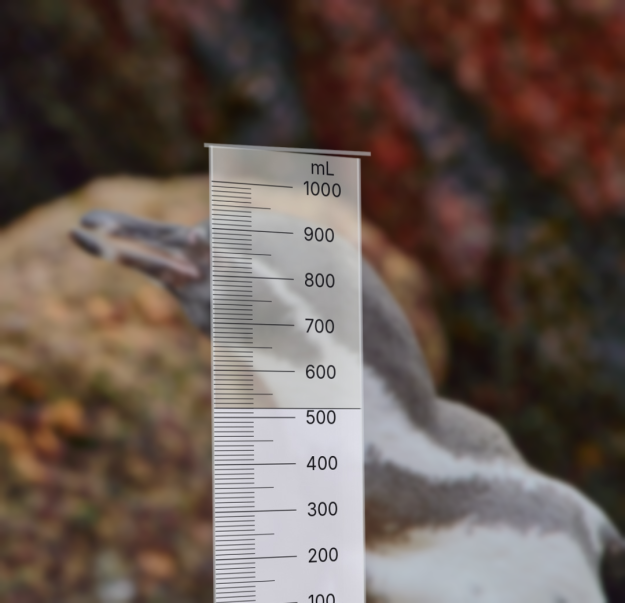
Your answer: 520 mL
